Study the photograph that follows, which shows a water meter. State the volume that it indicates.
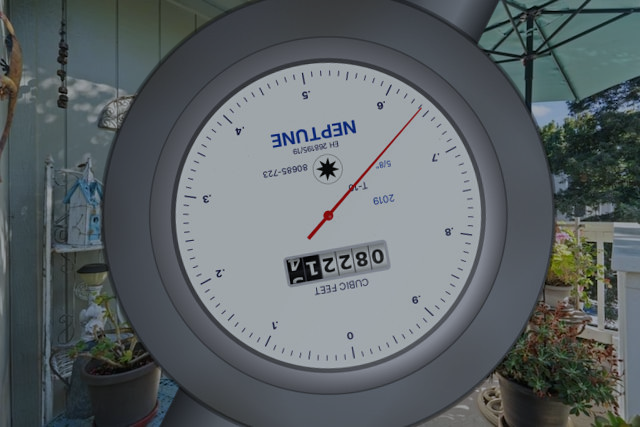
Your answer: 82213.64 ft³
